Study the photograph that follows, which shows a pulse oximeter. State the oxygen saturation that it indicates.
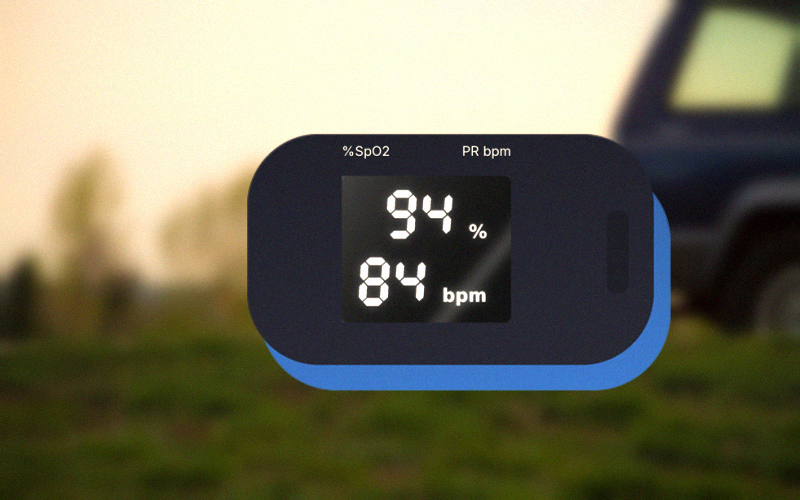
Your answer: 94 %
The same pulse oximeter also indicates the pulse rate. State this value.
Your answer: 84 bpm
